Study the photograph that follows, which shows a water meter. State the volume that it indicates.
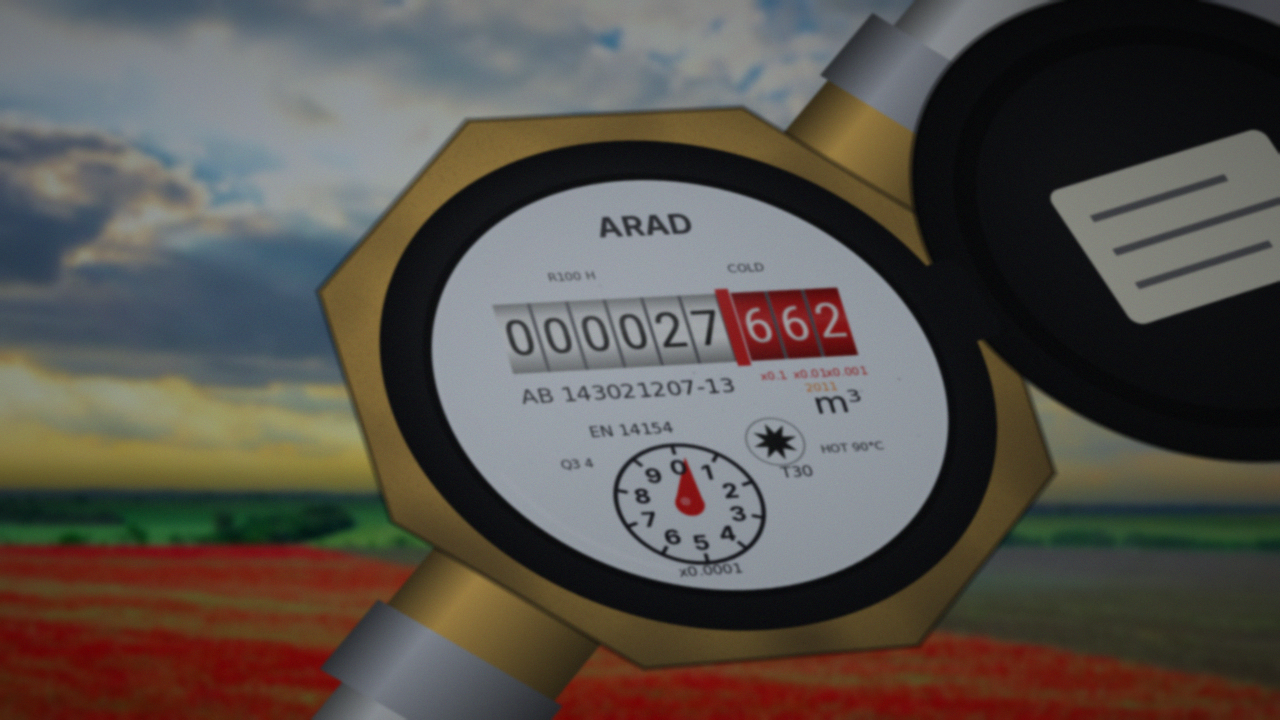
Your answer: 27.6620 m³
